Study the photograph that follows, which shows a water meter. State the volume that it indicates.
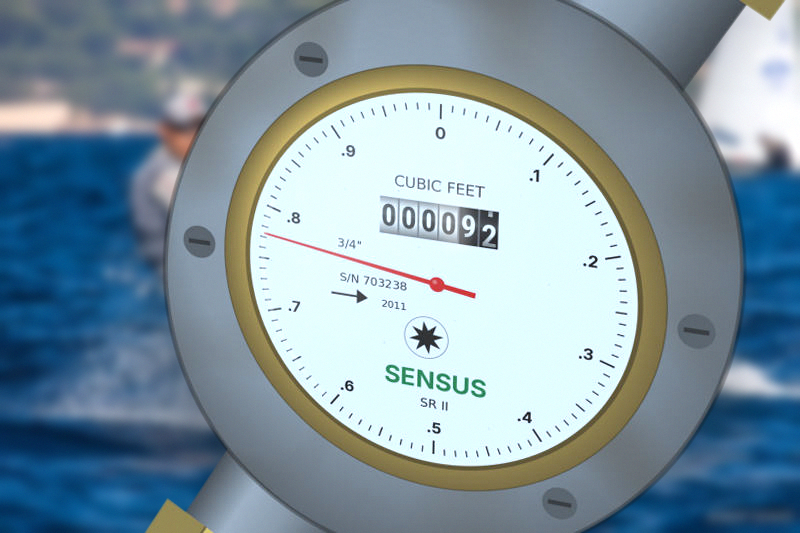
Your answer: 91.77 ft³
